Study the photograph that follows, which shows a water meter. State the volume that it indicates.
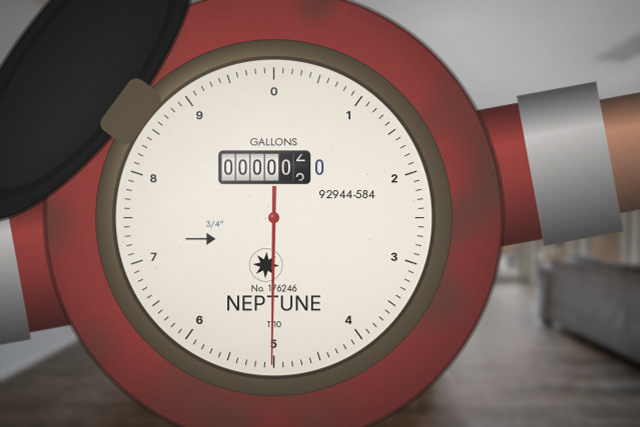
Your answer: 25.0 gal
